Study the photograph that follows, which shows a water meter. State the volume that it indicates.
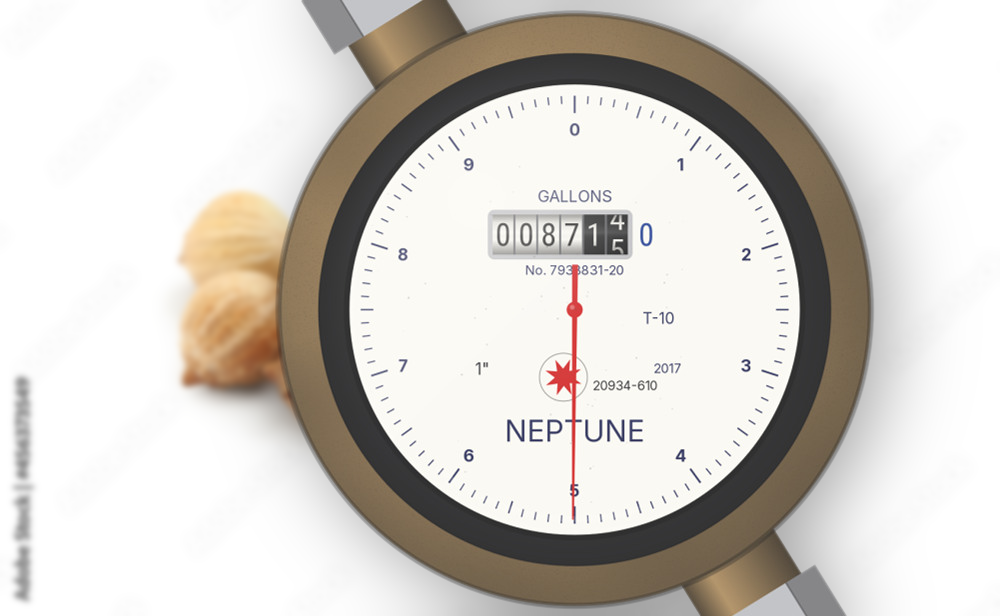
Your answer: 87145.0 gal
